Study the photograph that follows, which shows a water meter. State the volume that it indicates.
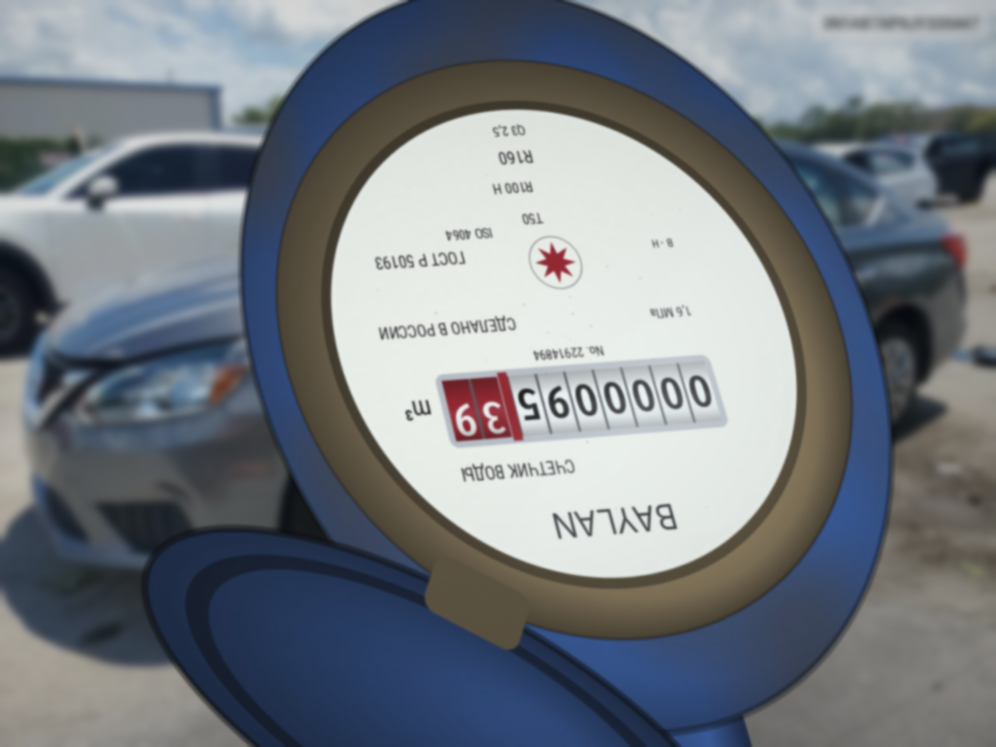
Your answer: 95.39 m³
